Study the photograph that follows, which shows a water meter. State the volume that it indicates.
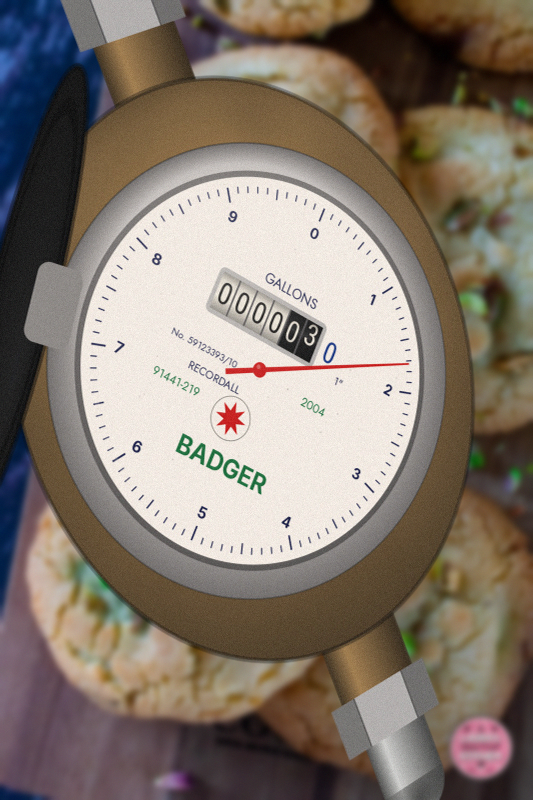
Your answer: 31.7 gal
